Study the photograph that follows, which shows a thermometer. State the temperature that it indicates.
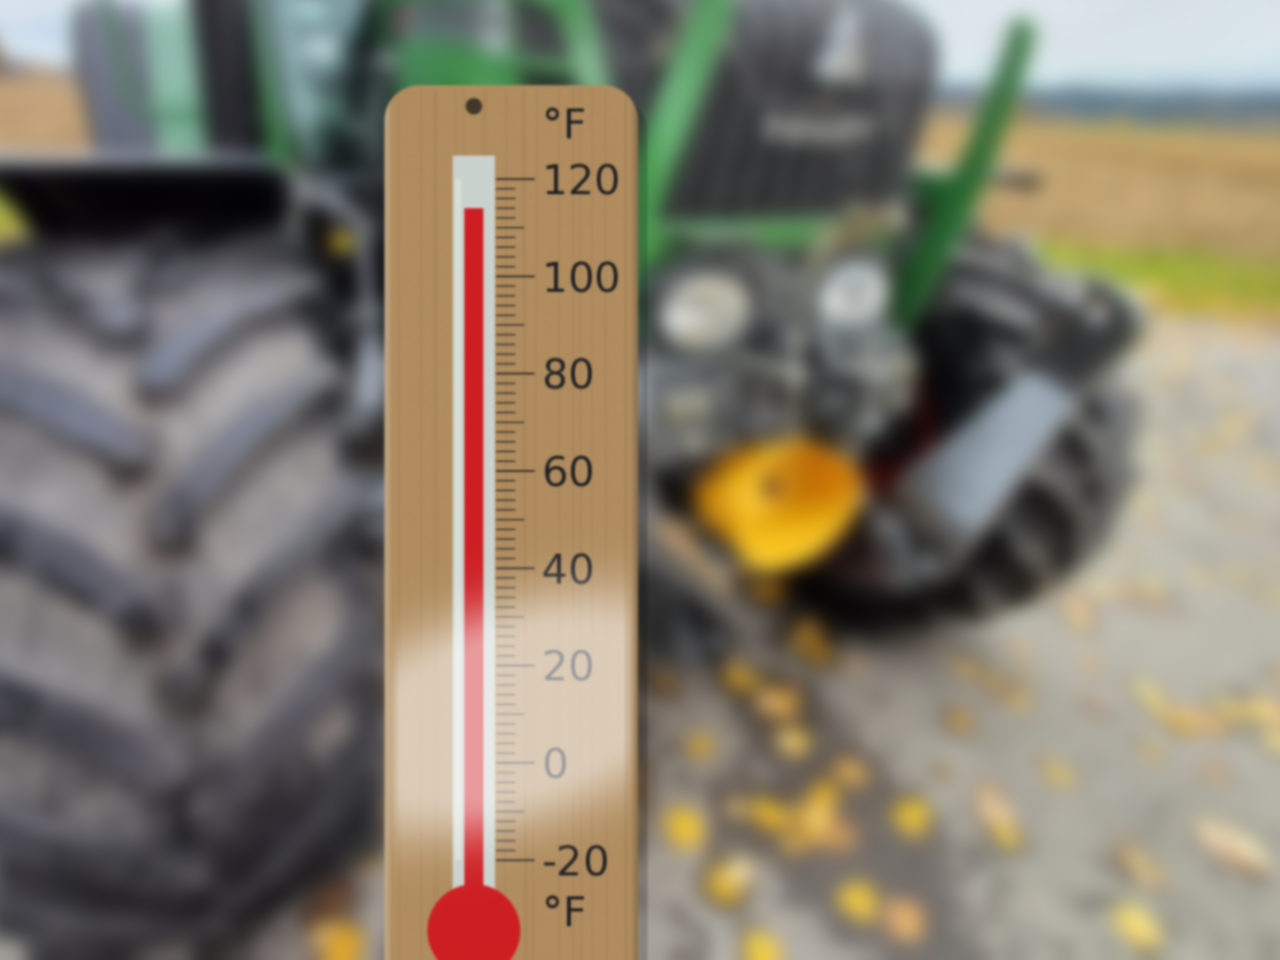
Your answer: 114 °F
